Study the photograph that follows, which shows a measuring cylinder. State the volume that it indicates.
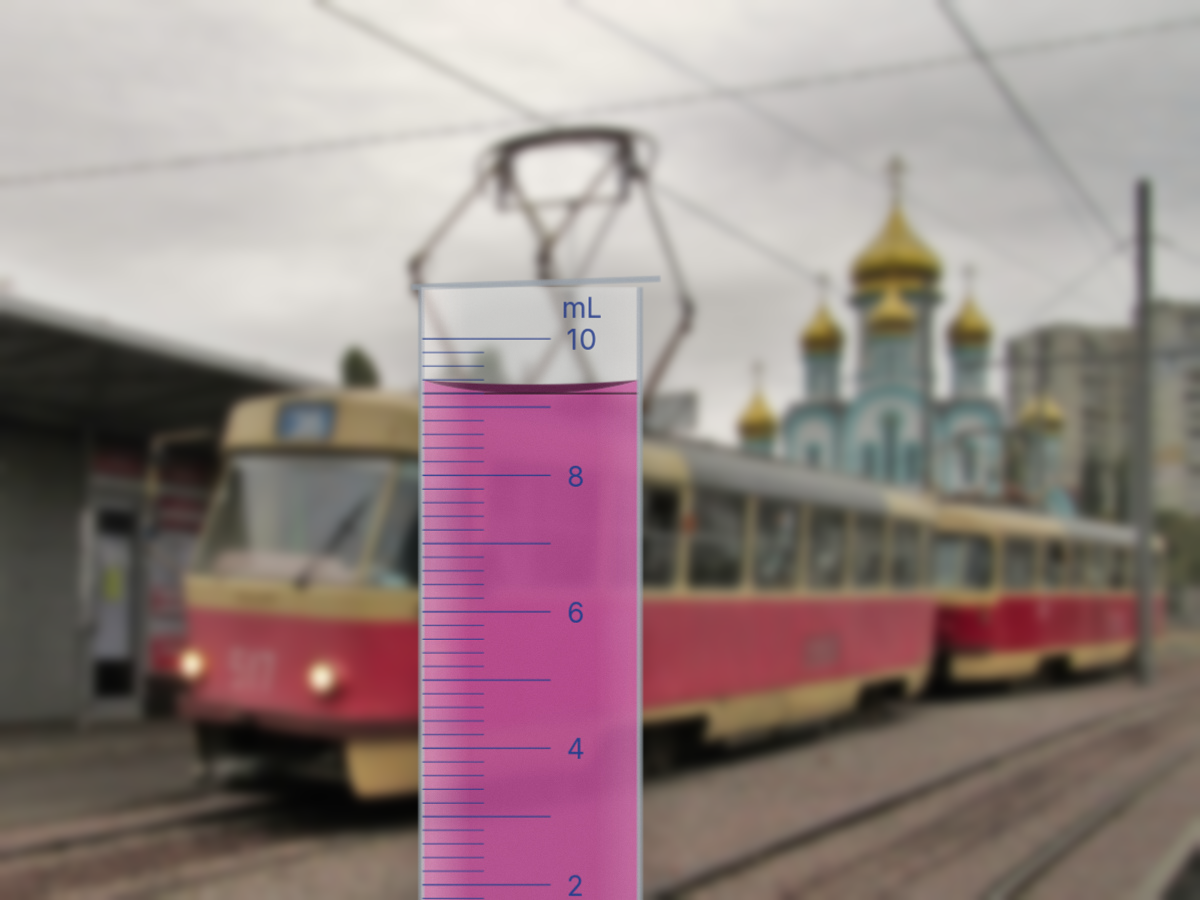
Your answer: 9.2 mL
